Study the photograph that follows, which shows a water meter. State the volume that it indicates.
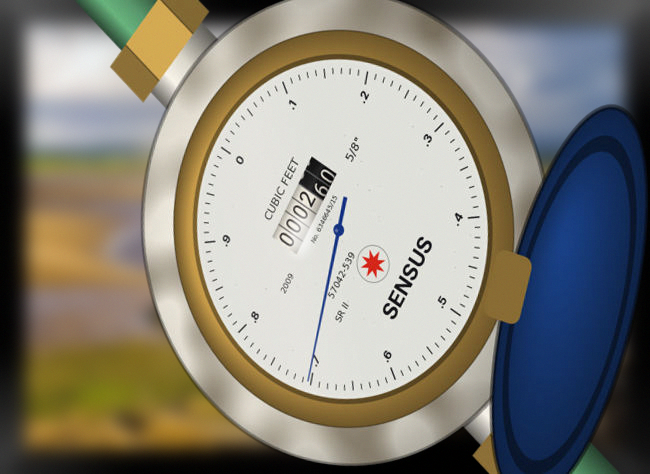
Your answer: 259.70 ft³
